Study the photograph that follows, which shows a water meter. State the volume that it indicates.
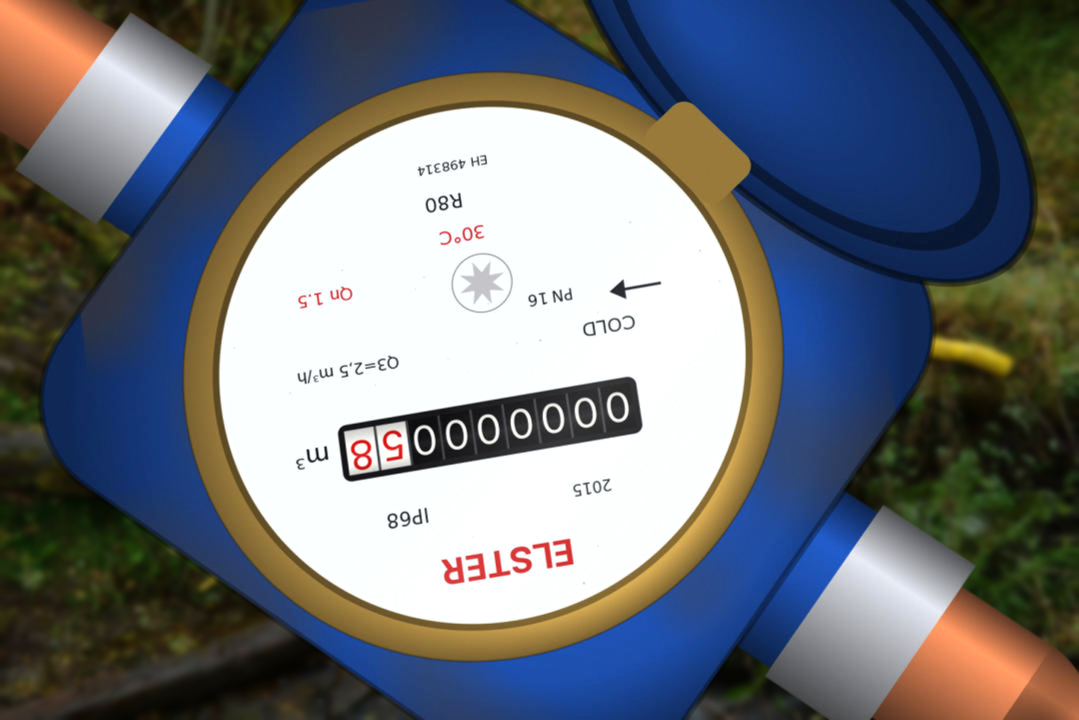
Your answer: 0.58 m³
